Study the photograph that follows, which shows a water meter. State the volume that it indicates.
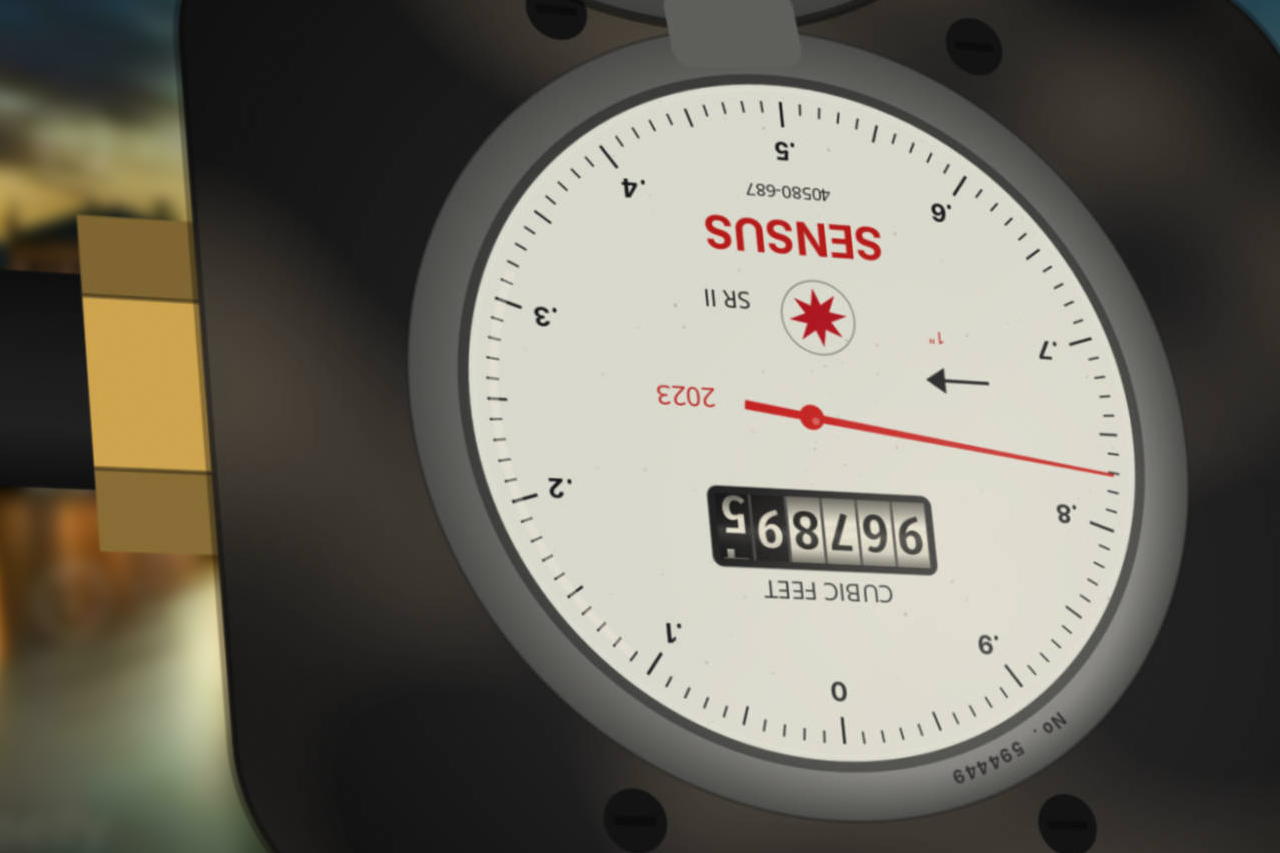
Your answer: 967894.77 ft³
